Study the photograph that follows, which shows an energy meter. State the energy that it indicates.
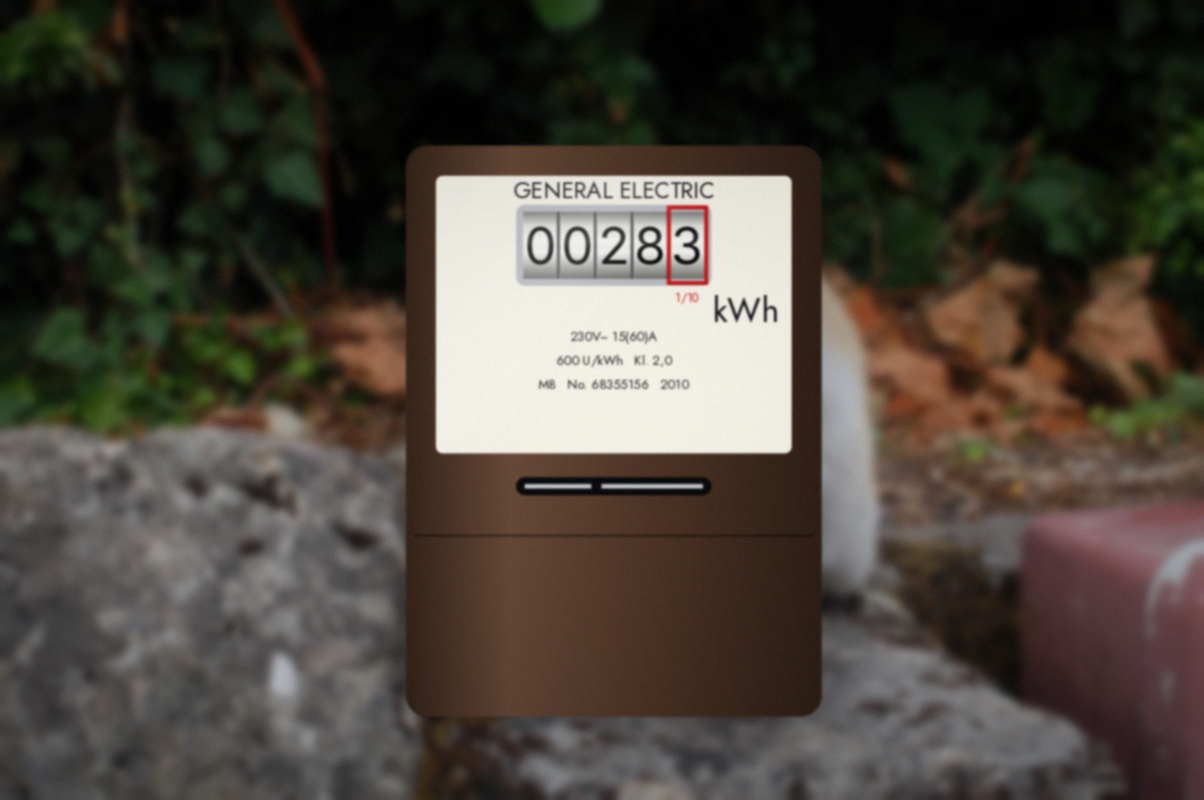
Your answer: 28.3 kWh
